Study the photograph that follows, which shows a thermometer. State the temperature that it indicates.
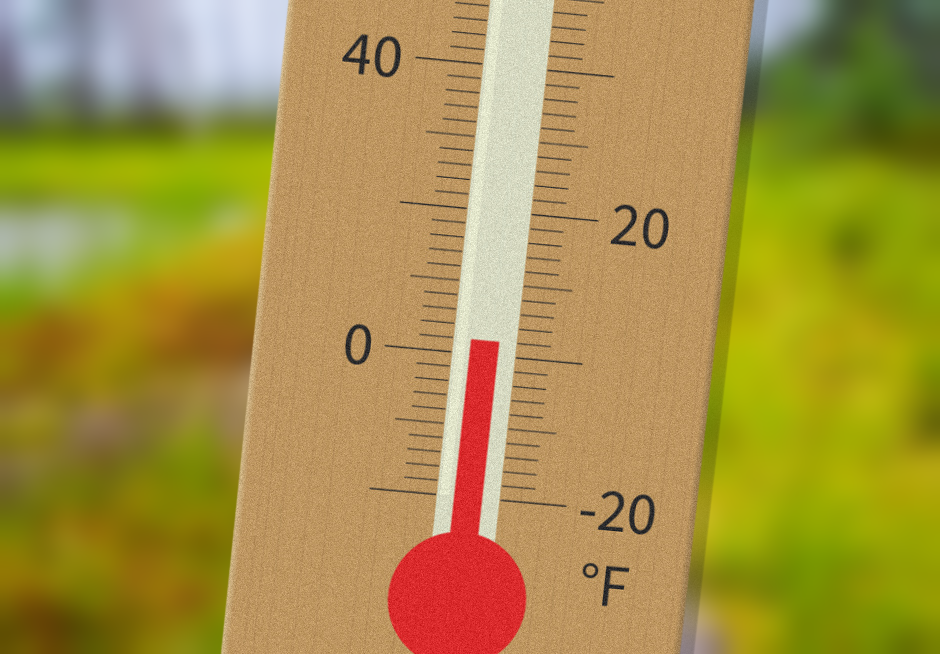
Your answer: 2 °F
